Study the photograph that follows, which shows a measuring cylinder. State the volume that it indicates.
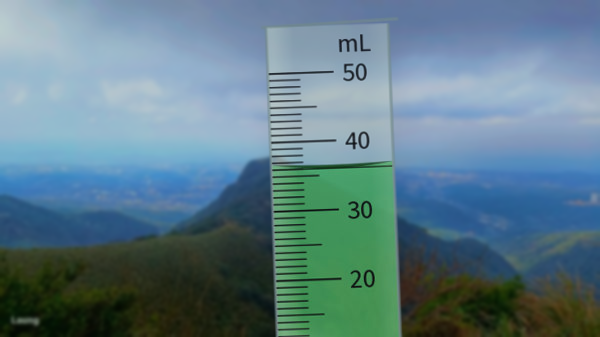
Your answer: 36 mL
